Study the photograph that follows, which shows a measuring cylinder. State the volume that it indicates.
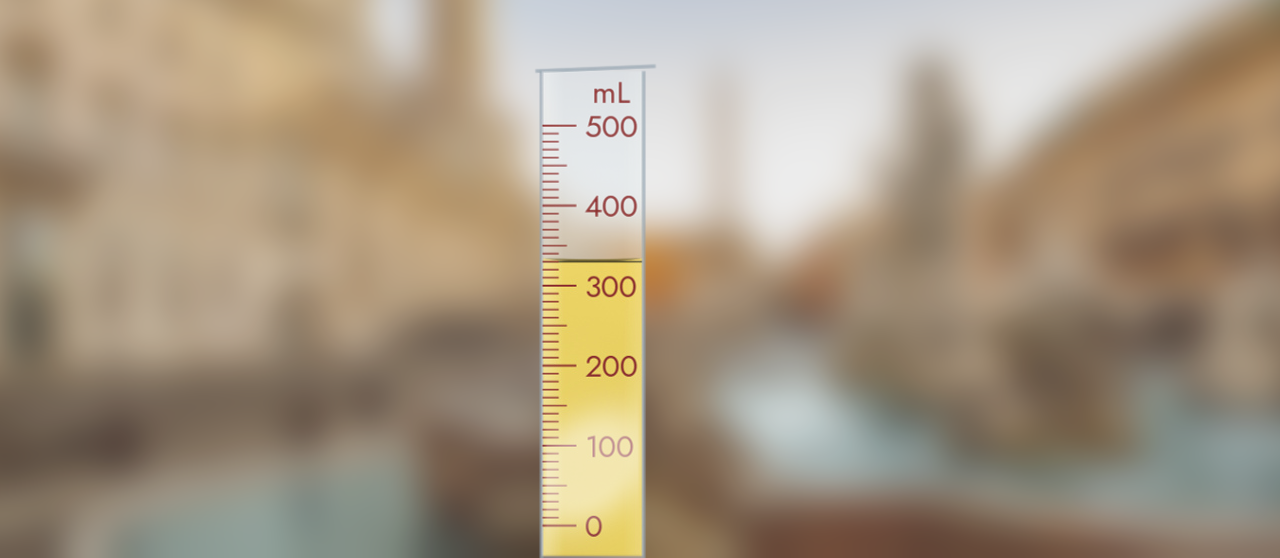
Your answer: 330 mL
